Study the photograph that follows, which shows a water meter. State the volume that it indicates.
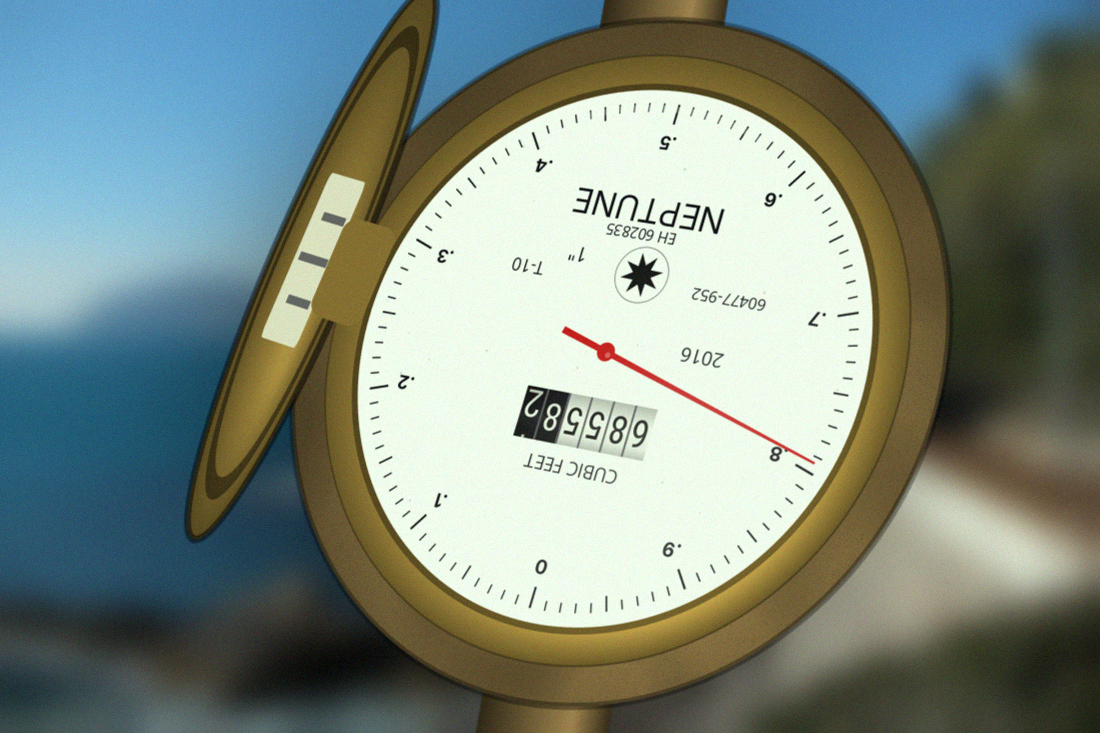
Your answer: 685581.79 ft³
